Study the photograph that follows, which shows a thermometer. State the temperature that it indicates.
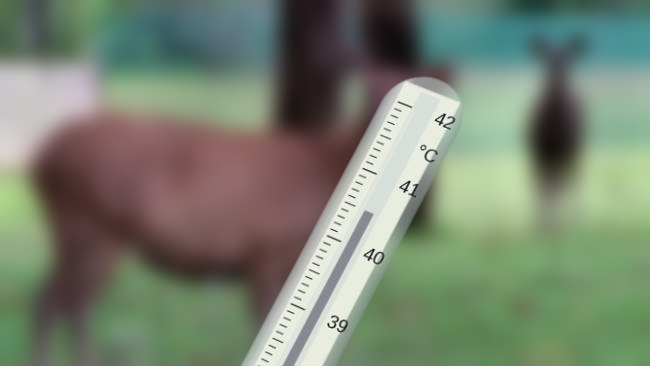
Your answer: 40.5 °C
